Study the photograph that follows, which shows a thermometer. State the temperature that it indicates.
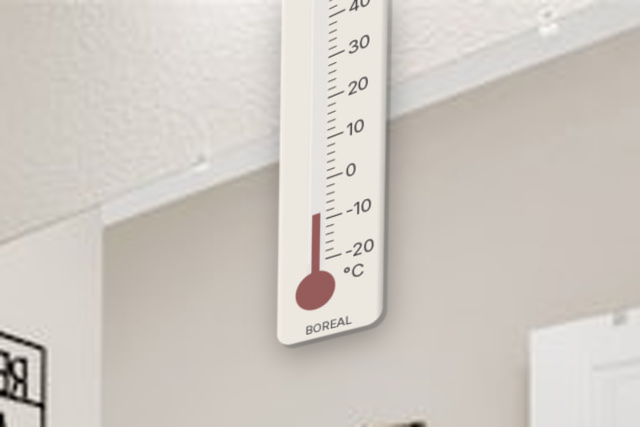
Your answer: -8 °C
